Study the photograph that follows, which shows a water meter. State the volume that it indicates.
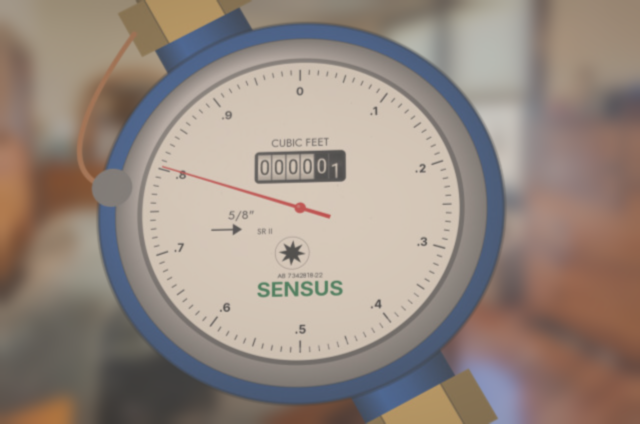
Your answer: 0.80 ft³
